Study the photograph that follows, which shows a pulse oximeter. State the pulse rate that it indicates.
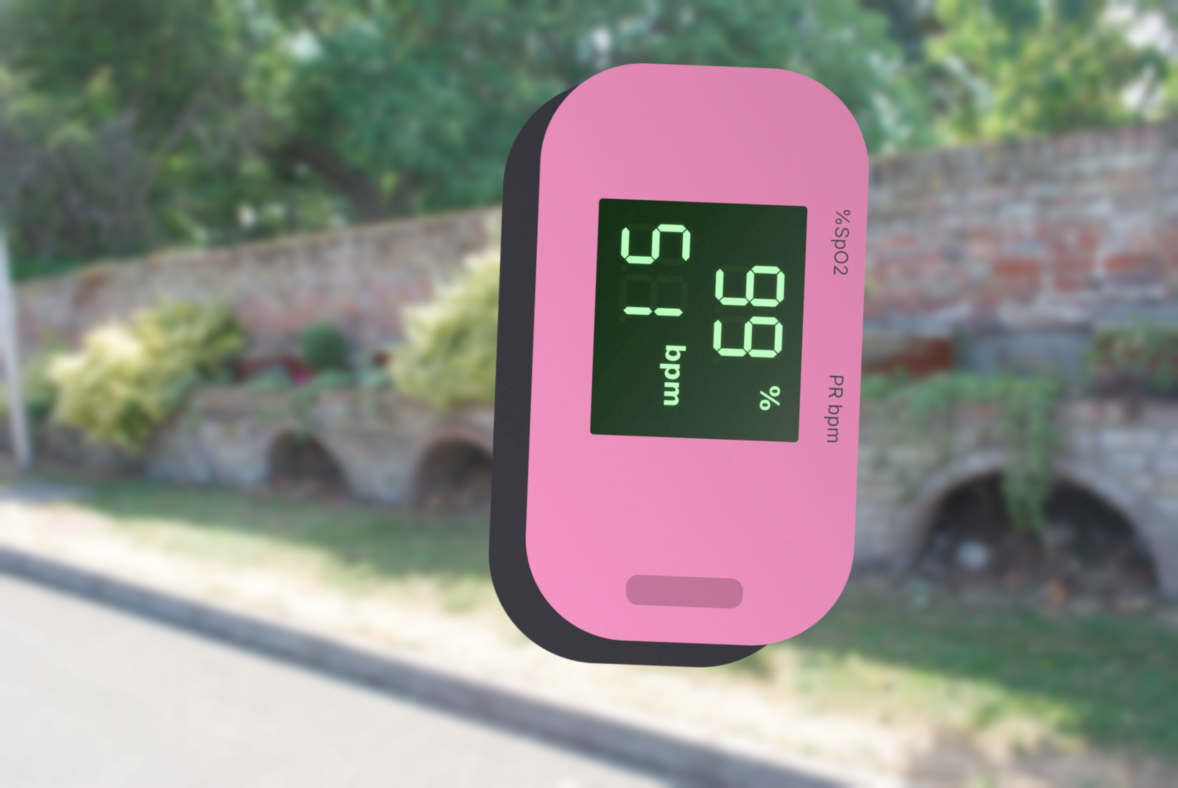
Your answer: 51 bpm
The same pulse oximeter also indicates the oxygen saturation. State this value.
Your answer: 99 %
